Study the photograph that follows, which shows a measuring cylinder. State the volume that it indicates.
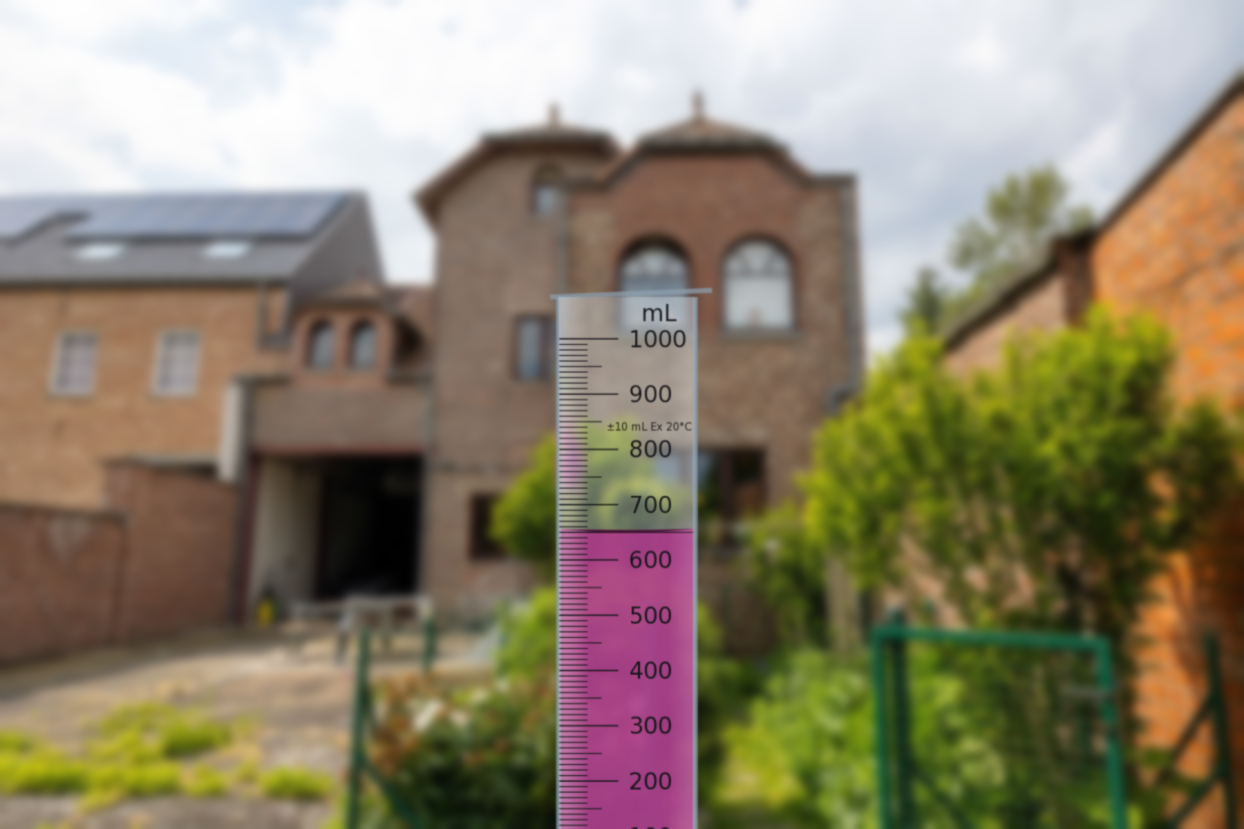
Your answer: 650 mL
